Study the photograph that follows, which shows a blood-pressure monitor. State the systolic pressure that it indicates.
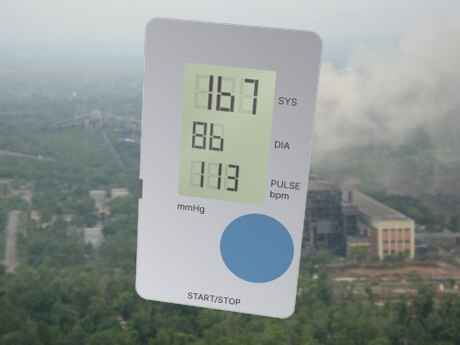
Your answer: 167 mmHg
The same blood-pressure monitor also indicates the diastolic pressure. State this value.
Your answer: 86 mmHg
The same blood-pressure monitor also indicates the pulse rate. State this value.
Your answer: 113 bpm
